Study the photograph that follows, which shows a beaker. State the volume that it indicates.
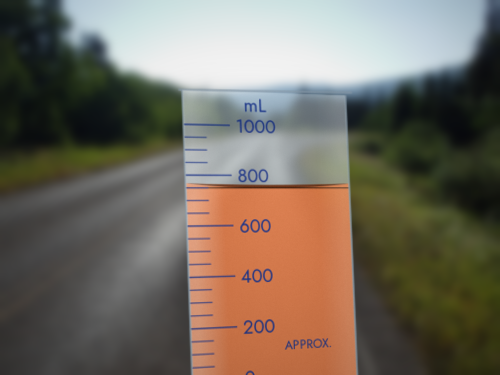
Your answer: 750 mL
